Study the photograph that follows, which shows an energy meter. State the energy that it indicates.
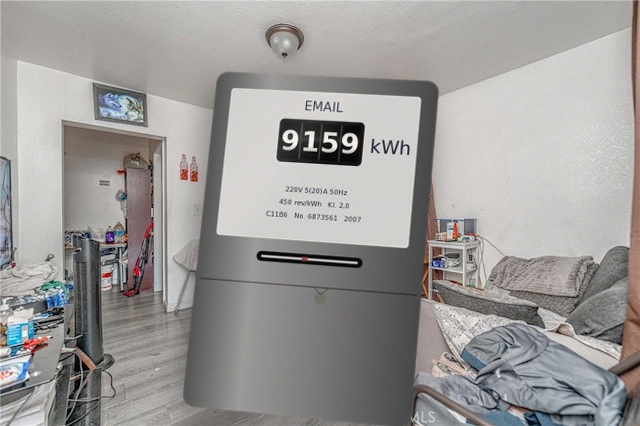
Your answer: 9159 kWh
